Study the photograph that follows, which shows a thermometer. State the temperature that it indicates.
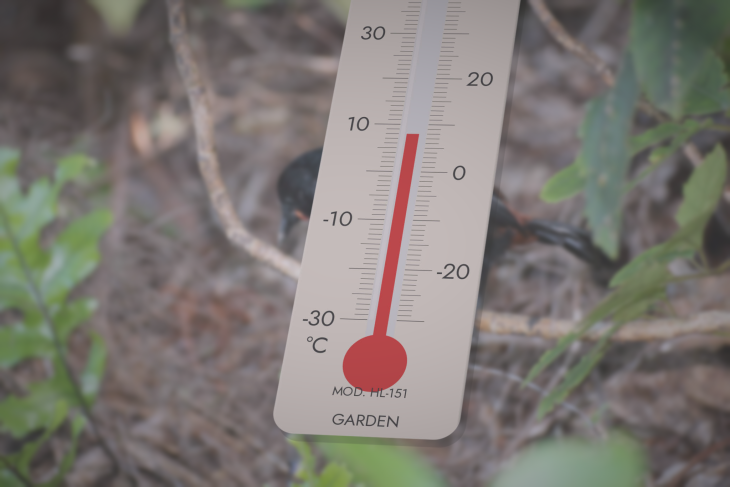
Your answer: 8 °C
